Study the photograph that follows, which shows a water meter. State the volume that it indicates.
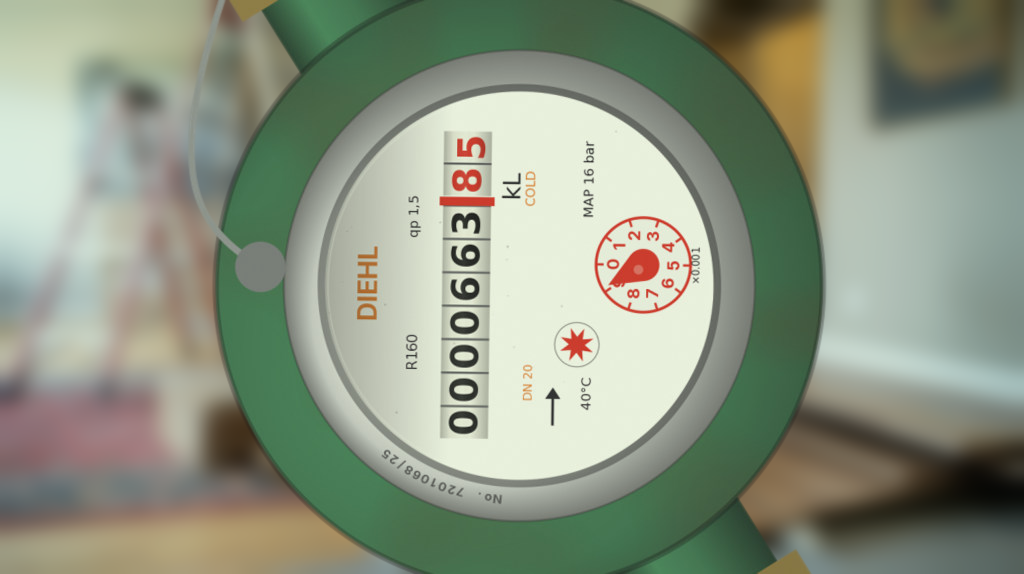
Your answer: 663.849 kL
